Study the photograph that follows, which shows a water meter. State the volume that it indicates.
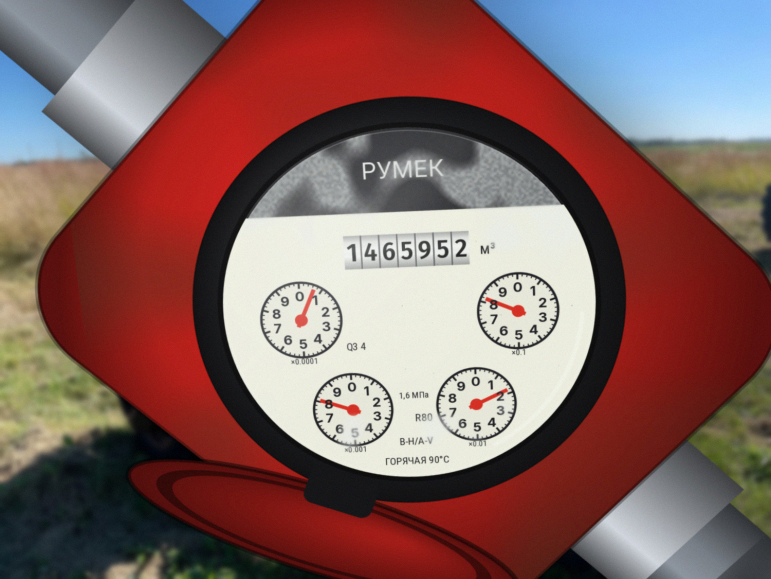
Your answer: 1465952.8180 m³
